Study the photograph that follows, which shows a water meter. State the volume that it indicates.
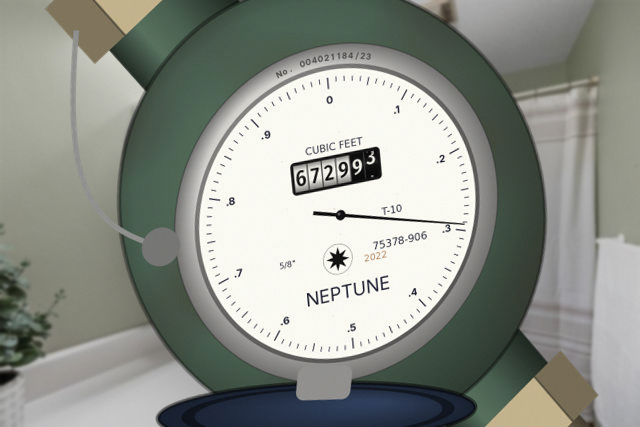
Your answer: 672993.29 ft³
